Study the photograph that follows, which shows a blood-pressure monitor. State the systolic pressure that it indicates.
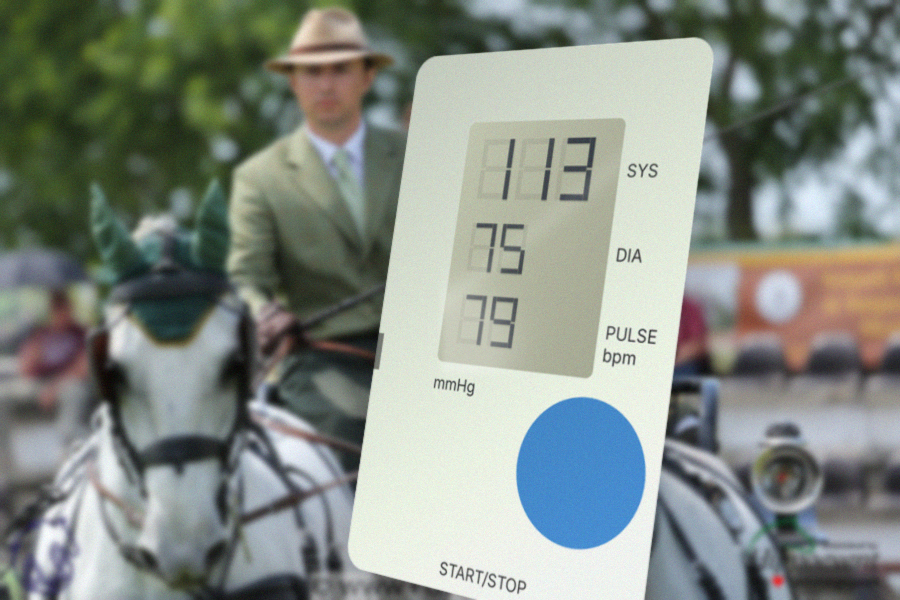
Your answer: 113 mmHg
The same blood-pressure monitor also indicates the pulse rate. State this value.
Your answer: 79 bpm
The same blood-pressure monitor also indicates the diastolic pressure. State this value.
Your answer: 75 mmHg
